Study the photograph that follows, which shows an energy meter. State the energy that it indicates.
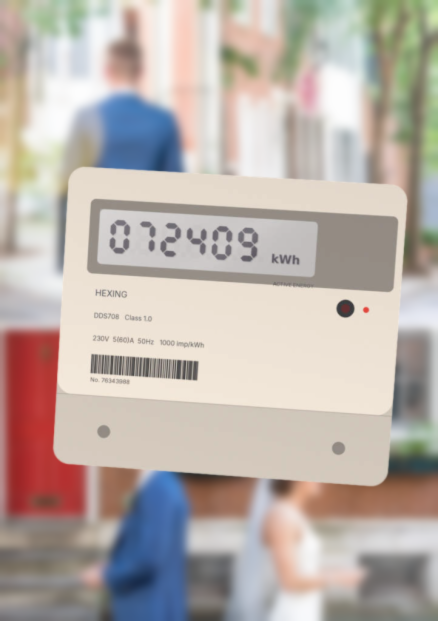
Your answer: 72409 kWh
